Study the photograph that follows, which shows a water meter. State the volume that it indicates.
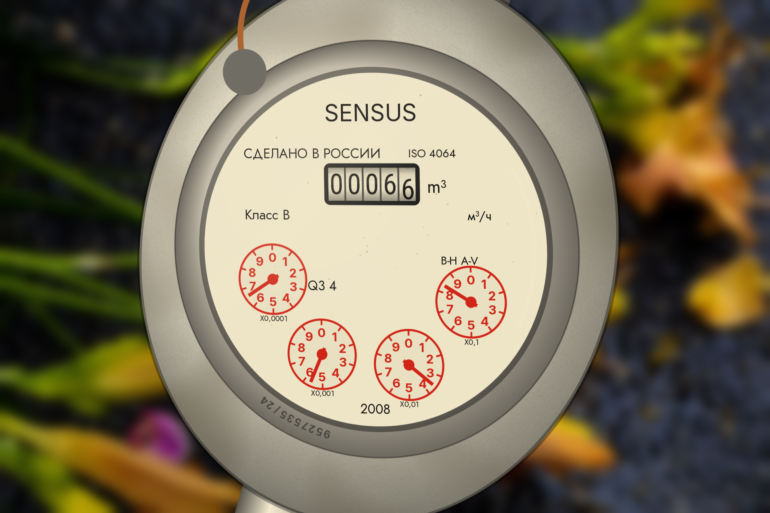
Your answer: 65.8356 m³
